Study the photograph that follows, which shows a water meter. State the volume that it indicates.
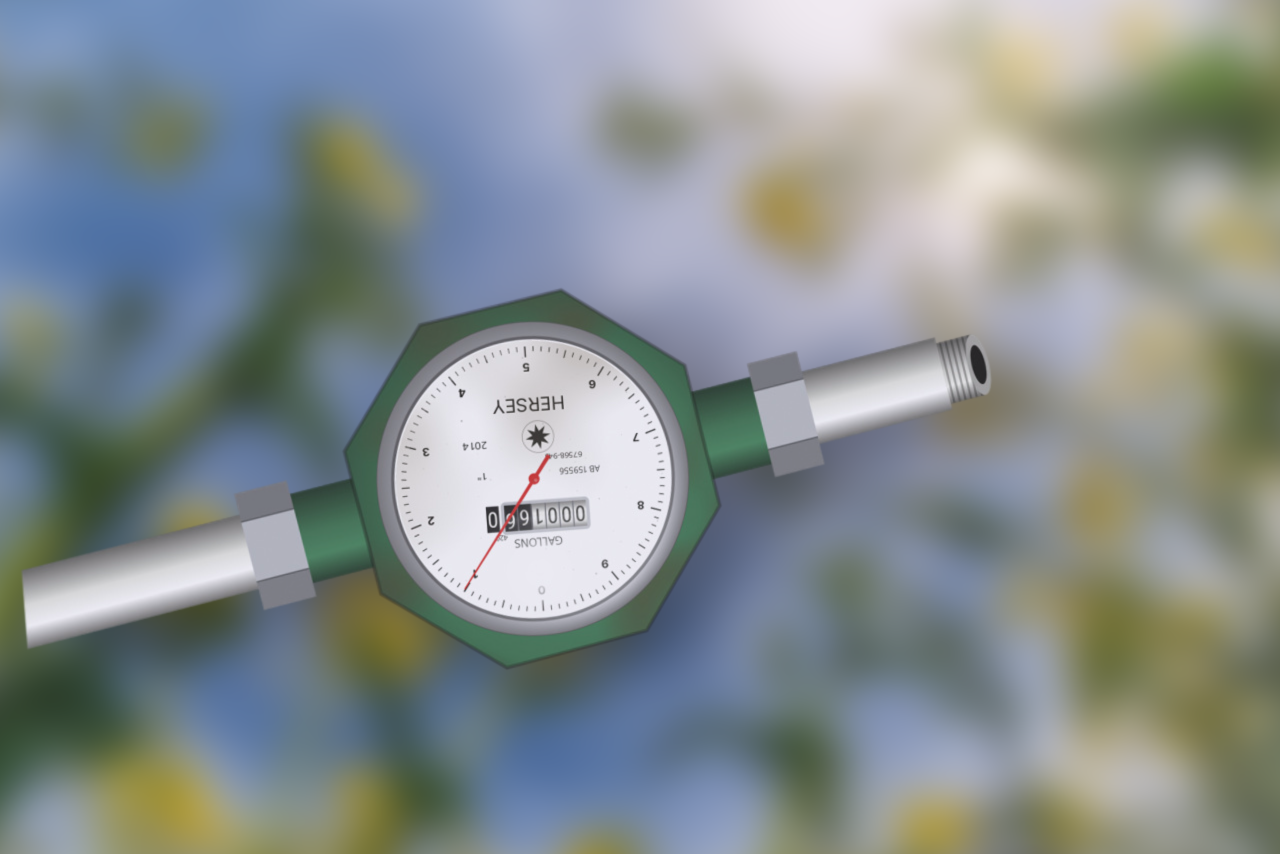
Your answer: 1661.0 gal
